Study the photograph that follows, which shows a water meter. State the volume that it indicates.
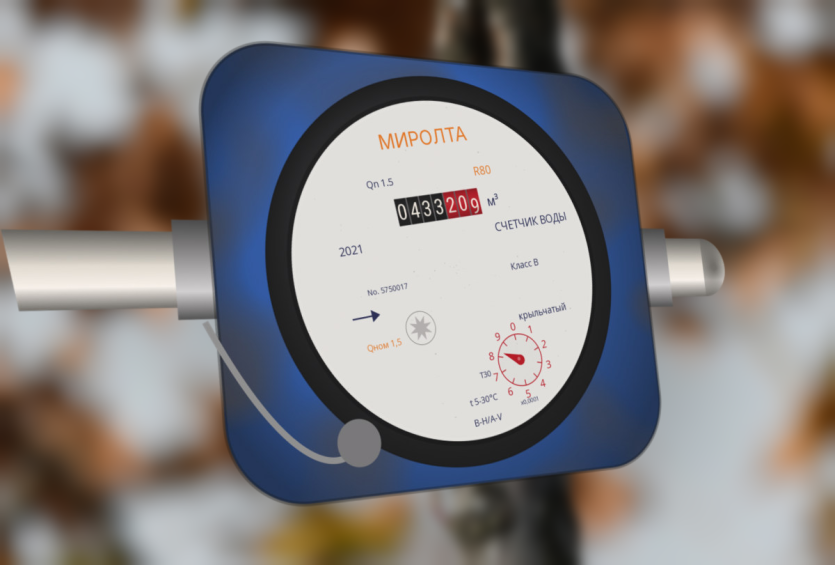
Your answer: 433.2088 m³
